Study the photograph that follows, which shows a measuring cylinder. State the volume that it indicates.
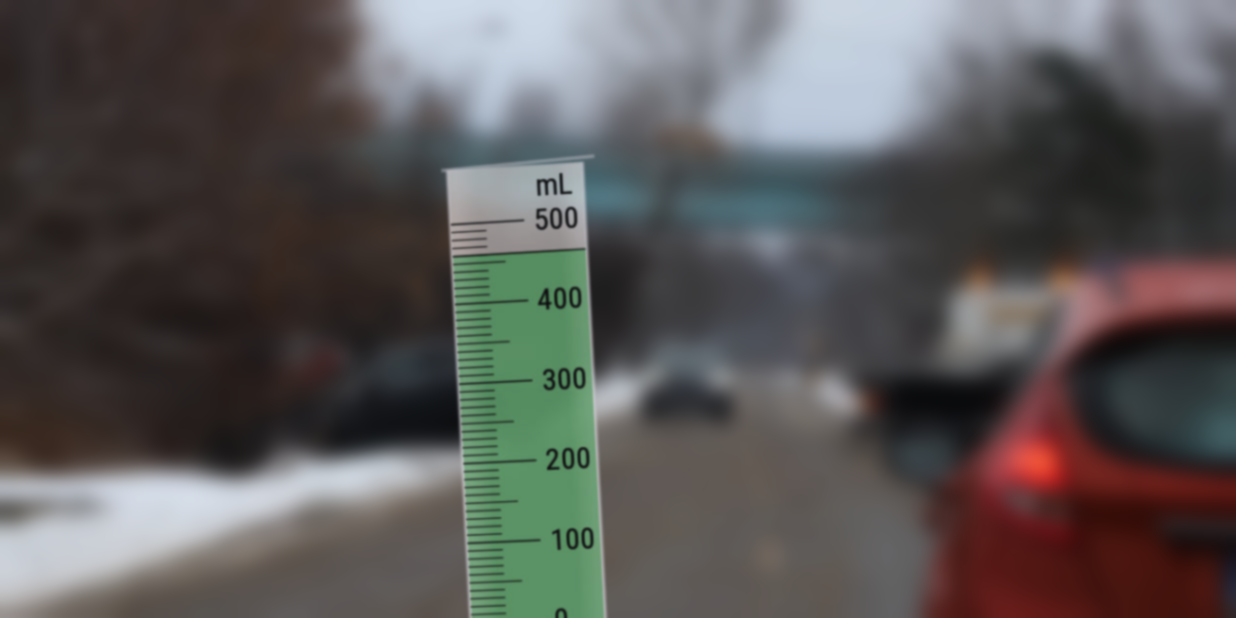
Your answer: 460 mL
